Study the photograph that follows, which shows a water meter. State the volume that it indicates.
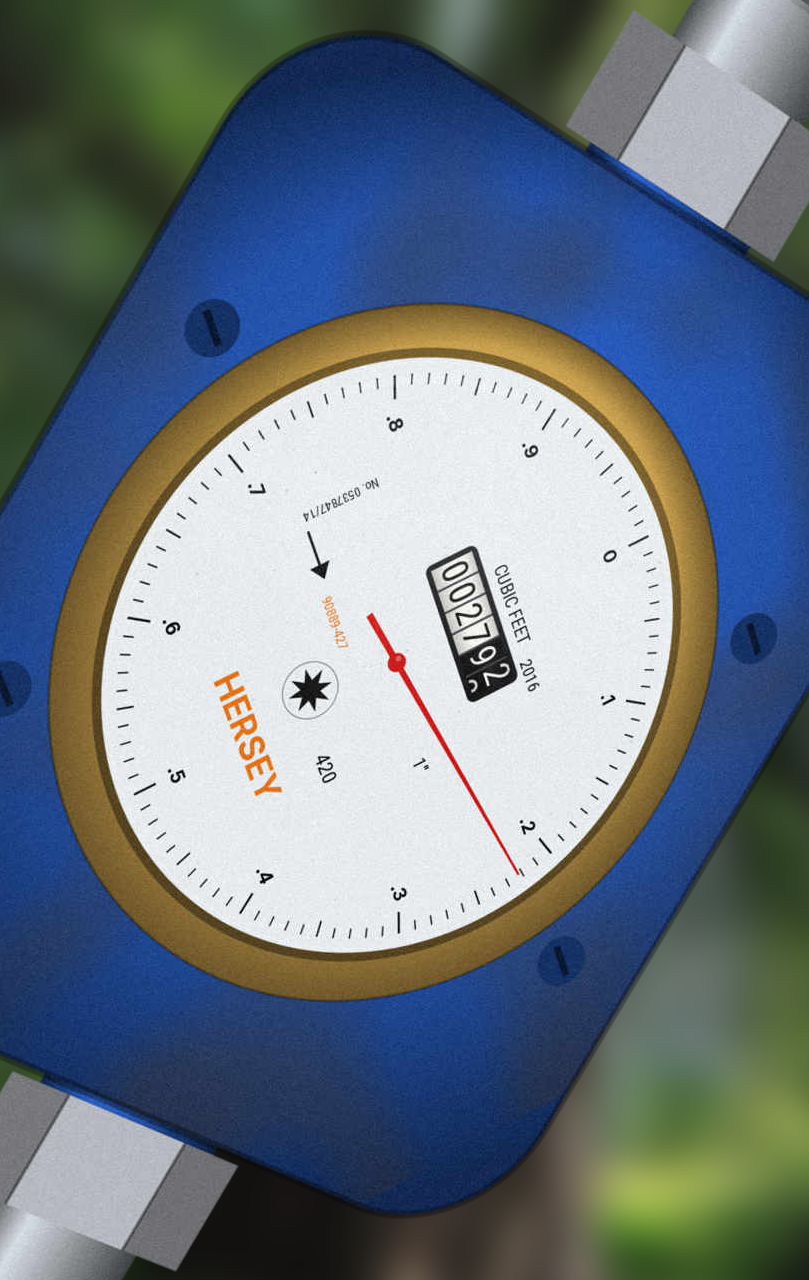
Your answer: 2792.22 ft³
